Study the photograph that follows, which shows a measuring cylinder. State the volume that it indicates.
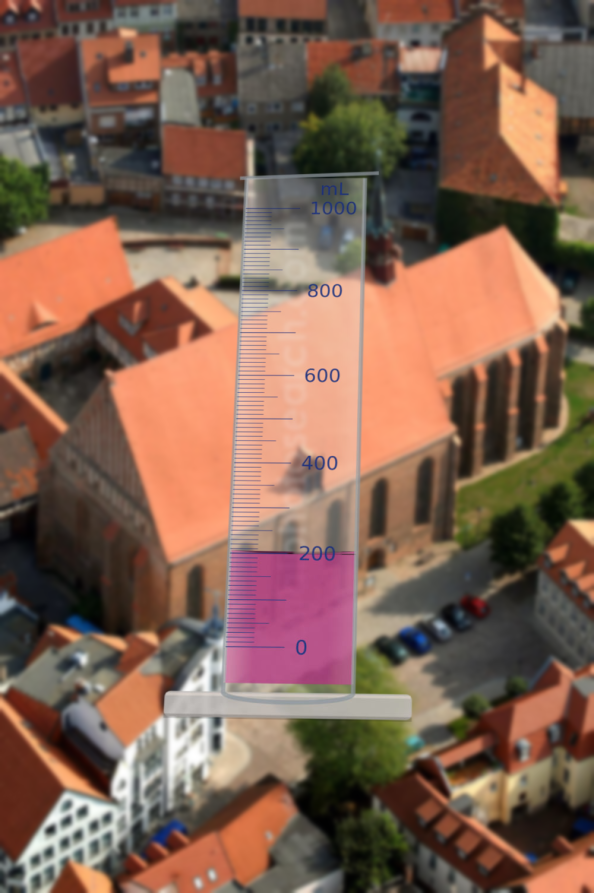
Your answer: 200 mL
